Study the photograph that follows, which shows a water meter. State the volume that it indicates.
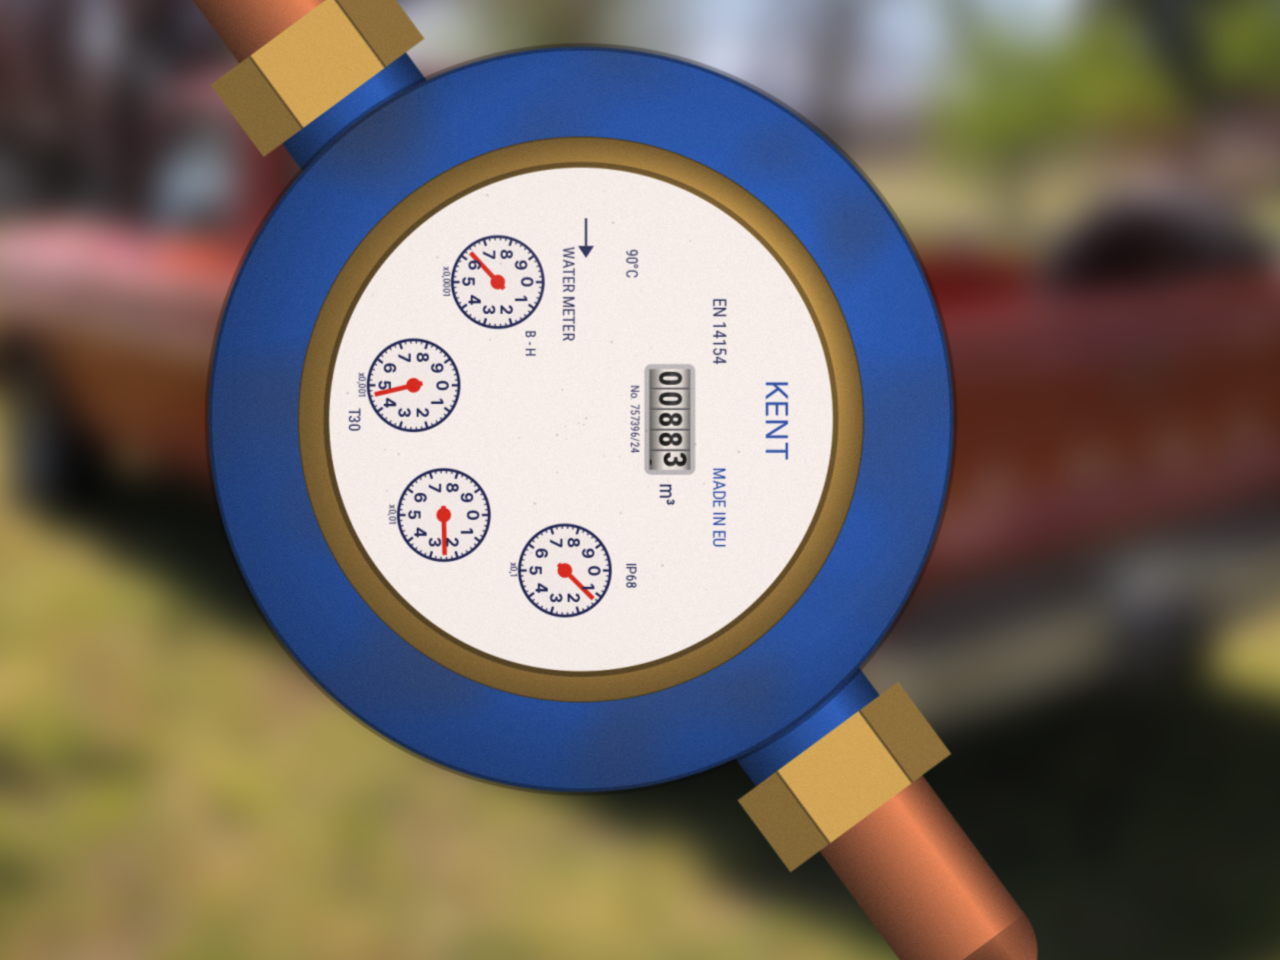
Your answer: 883.1246 m³
